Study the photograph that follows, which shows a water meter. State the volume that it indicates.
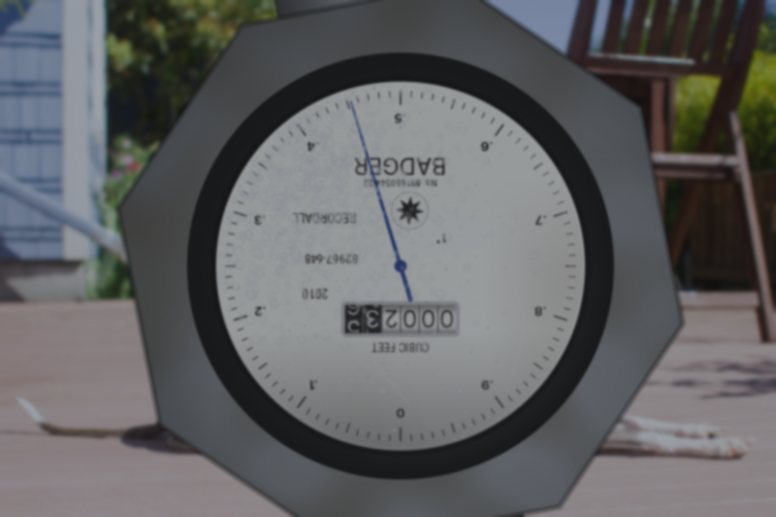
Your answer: 235.45 ft³
